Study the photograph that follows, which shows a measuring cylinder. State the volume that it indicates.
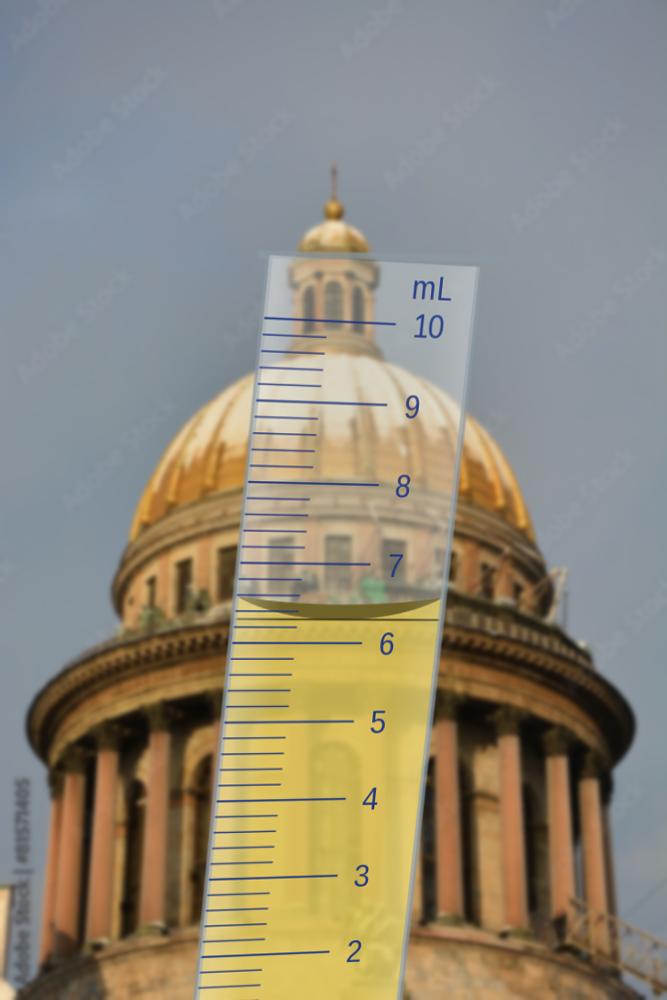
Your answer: 6.3 mL
